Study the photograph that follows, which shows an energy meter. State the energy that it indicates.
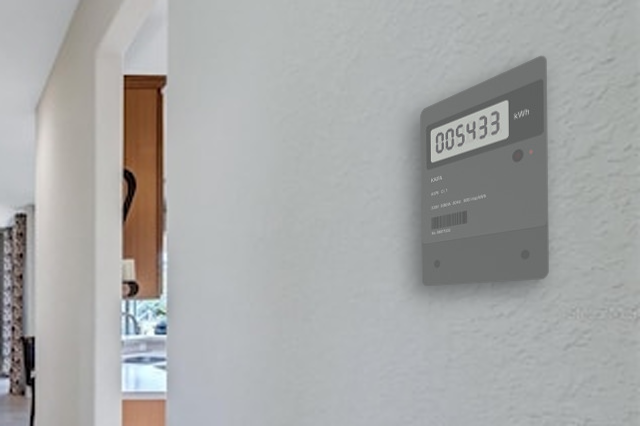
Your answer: 5433 kWh
